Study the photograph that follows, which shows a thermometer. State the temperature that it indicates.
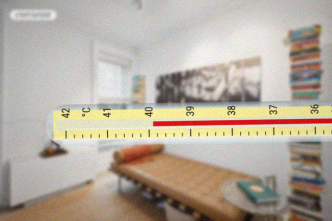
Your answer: 39.9 °C
